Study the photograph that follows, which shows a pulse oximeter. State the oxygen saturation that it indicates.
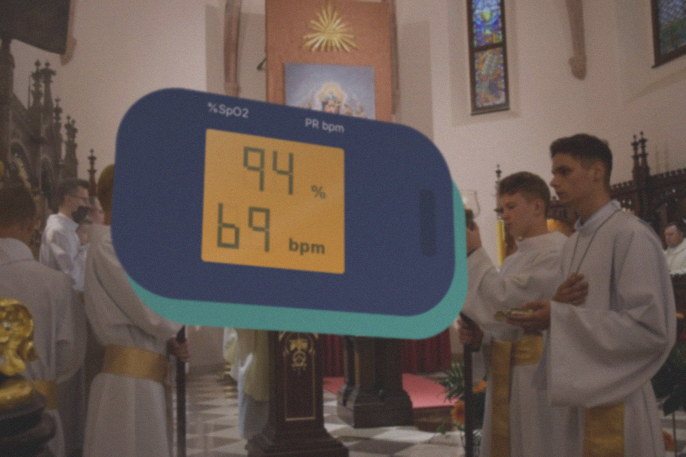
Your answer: 94 %
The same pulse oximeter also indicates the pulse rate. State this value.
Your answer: 69 bpm
